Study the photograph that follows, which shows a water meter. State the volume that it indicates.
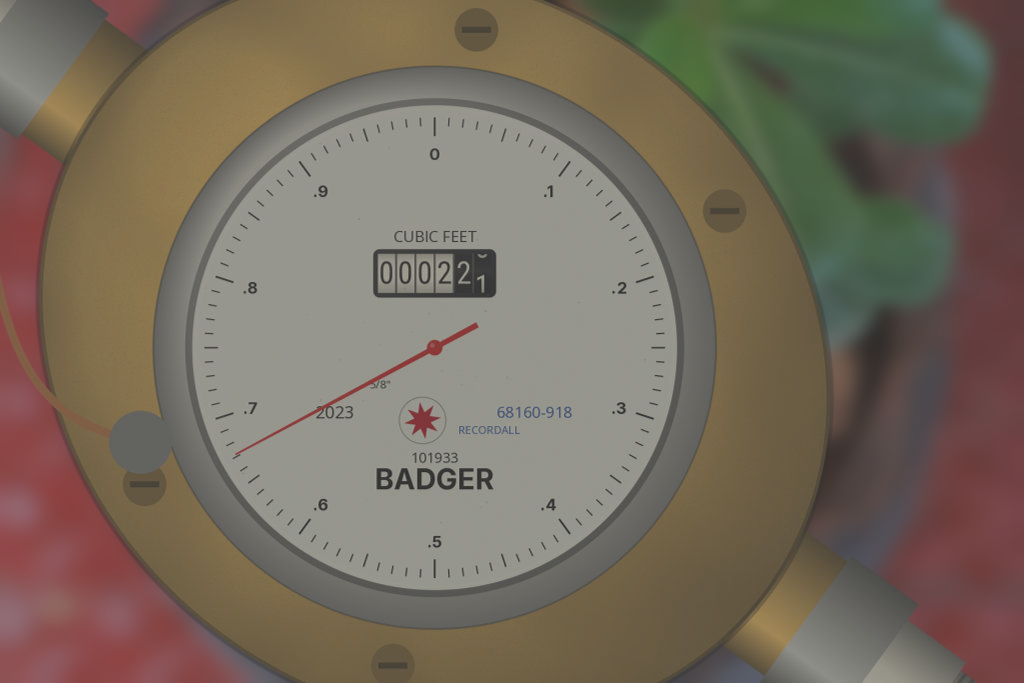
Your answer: 220.67 ft³
